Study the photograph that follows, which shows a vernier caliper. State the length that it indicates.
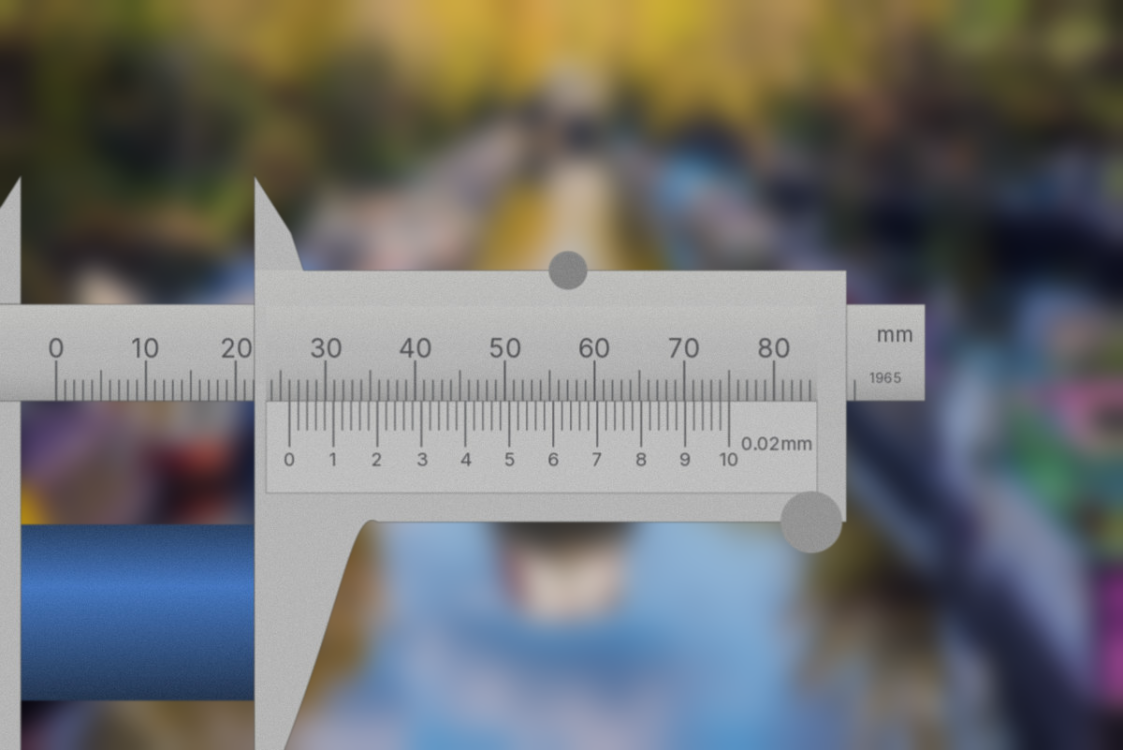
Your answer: 26.0 mm
